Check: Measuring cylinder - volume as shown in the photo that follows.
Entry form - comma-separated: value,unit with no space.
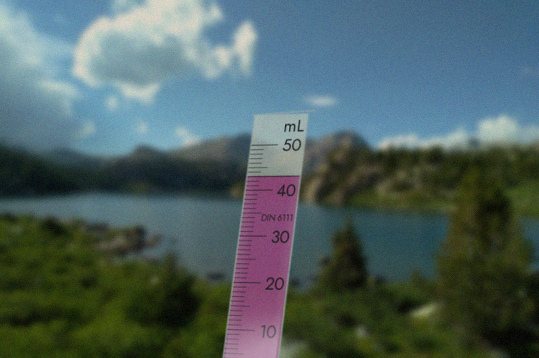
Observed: 43,mL
